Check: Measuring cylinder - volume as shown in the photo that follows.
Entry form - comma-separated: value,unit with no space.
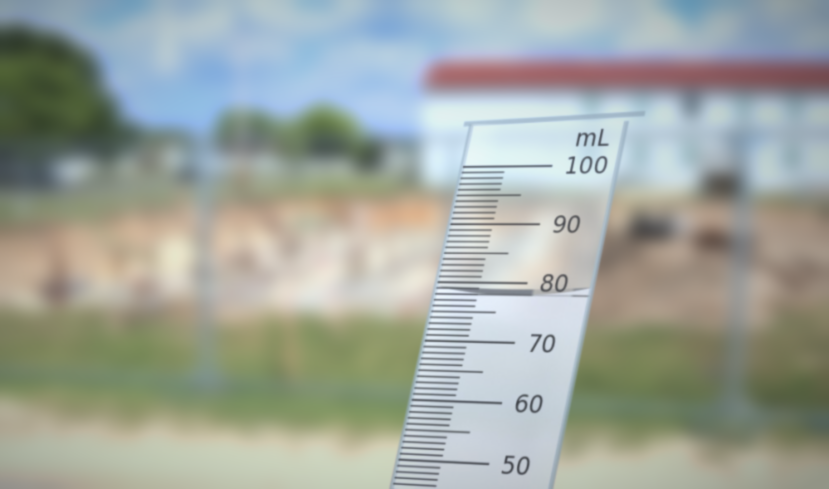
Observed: 78,mL
